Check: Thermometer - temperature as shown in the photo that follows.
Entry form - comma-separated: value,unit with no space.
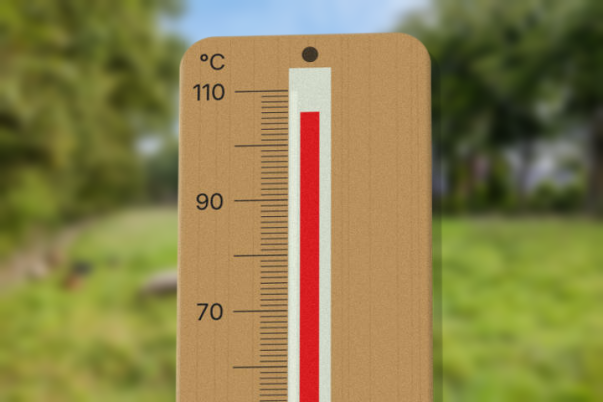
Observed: 106,°C
